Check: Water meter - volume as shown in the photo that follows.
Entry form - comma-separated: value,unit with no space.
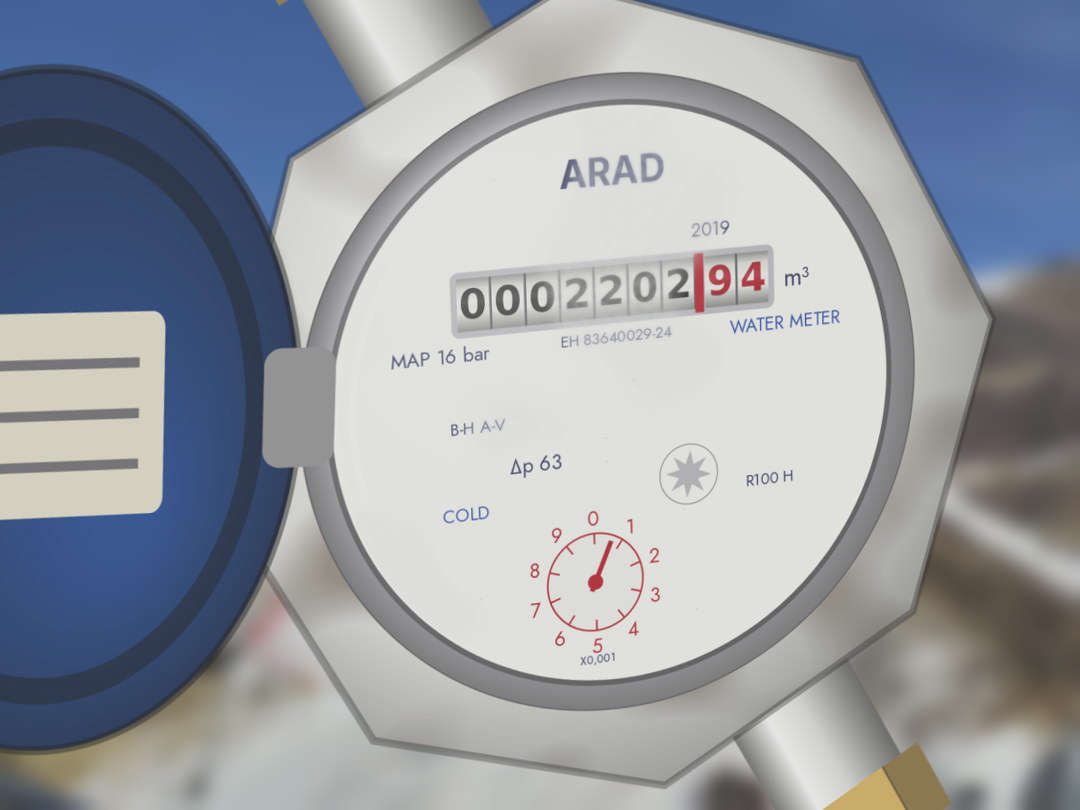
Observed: 2202.940,m³
